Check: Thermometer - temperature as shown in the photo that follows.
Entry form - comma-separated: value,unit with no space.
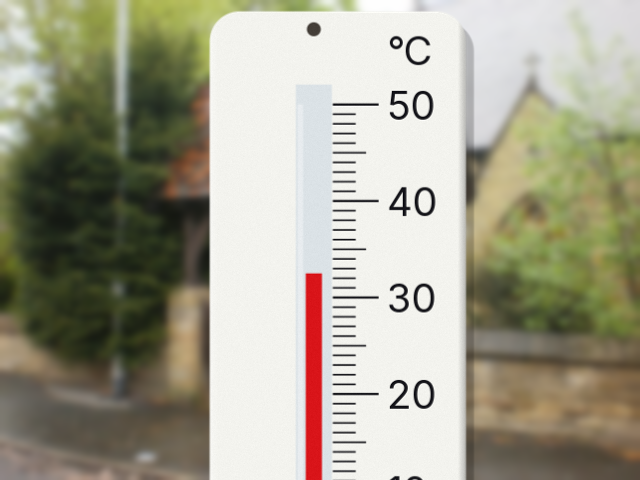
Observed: 32.5,°C
